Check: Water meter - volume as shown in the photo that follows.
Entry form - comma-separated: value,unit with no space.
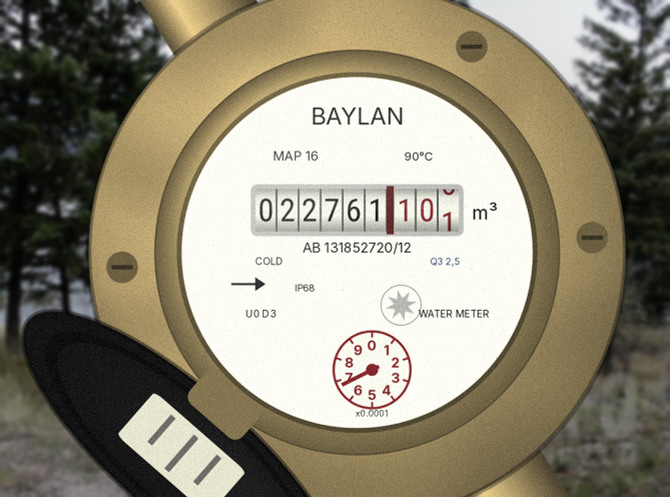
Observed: 22761.1006,m³
